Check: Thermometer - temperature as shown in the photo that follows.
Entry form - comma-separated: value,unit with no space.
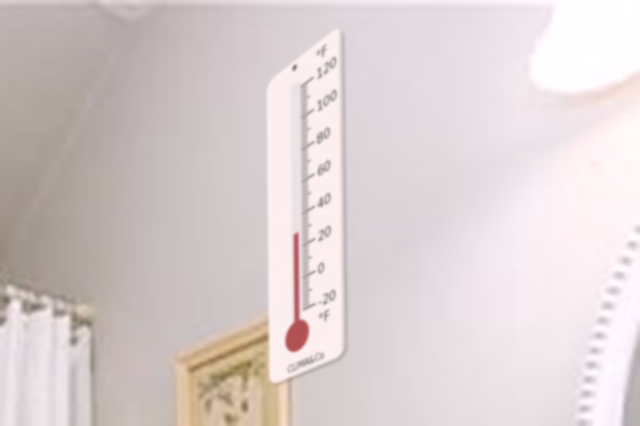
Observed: 30,°F
